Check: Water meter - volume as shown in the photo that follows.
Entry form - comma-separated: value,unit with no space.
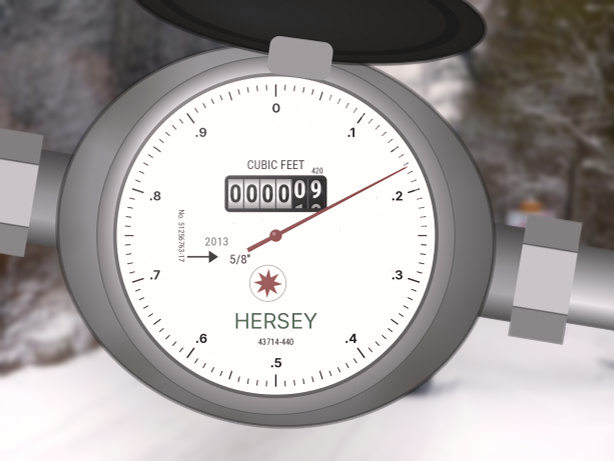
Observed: 9.17,ft³
